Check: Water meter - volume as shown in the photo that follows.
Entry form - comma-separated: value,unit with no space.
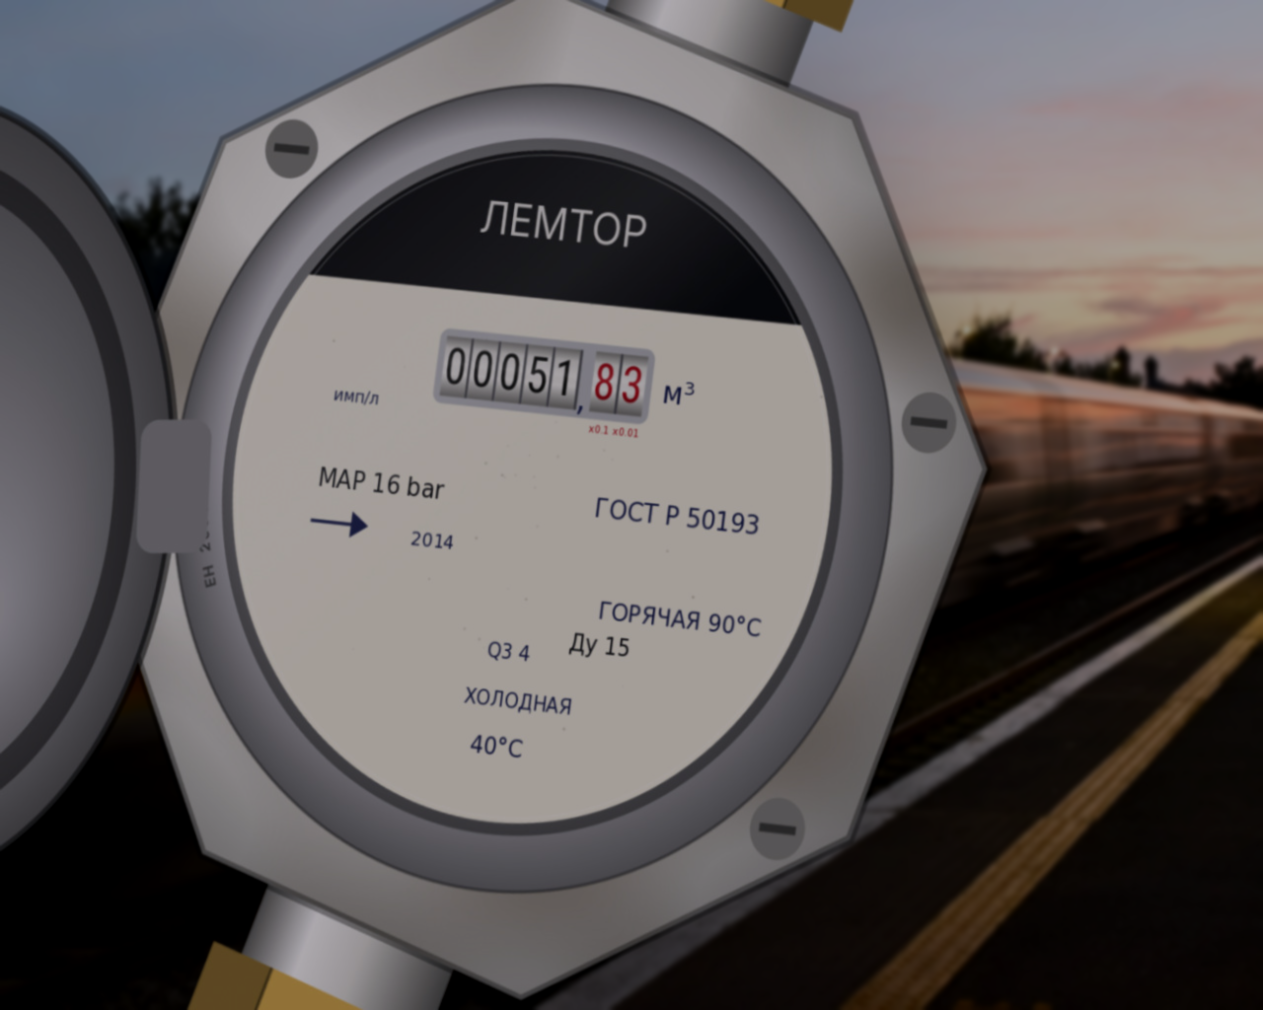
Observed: 51.83,m³
